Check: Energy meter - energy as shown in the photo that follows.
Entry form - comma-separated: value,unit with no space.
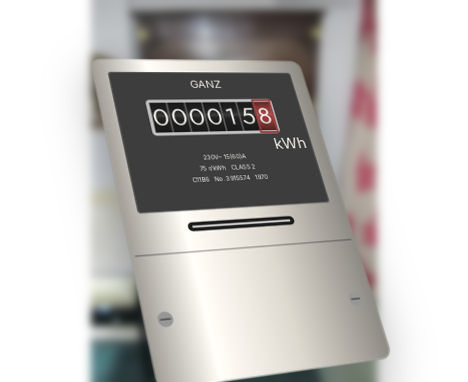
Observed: 15.8,kWh
